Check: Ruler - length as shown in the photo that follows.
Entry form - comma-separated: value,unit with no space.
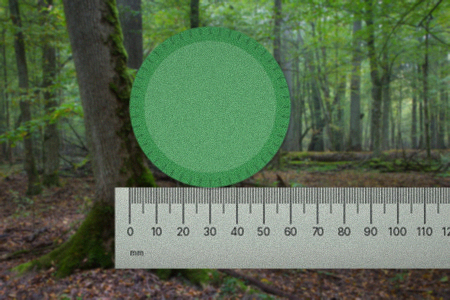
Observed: 60,mm
